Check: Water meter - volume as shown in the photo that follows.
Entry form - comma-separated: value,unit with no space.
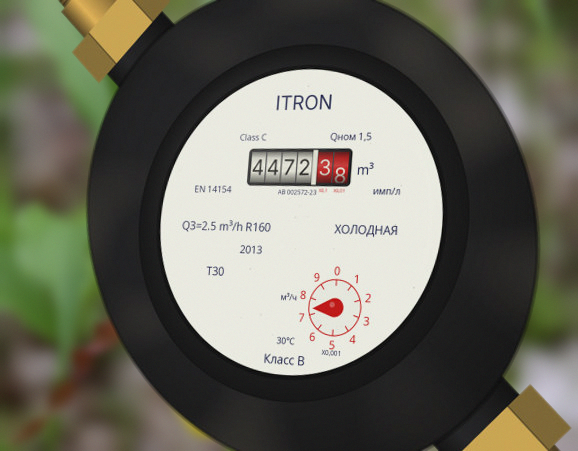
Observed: 4472.377,m³
